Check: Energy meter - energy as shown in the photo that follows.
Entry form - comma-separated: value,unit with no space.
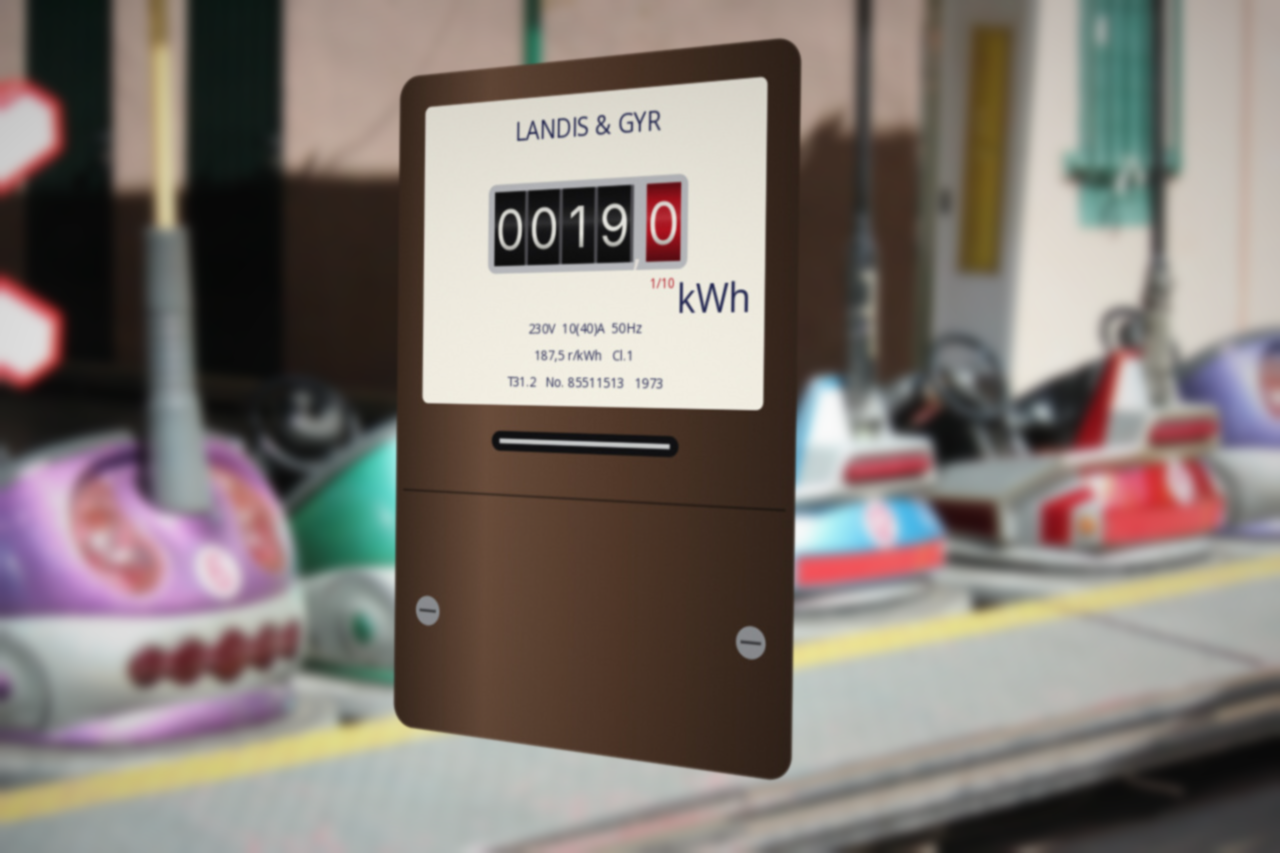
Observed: 19.0,kWh
